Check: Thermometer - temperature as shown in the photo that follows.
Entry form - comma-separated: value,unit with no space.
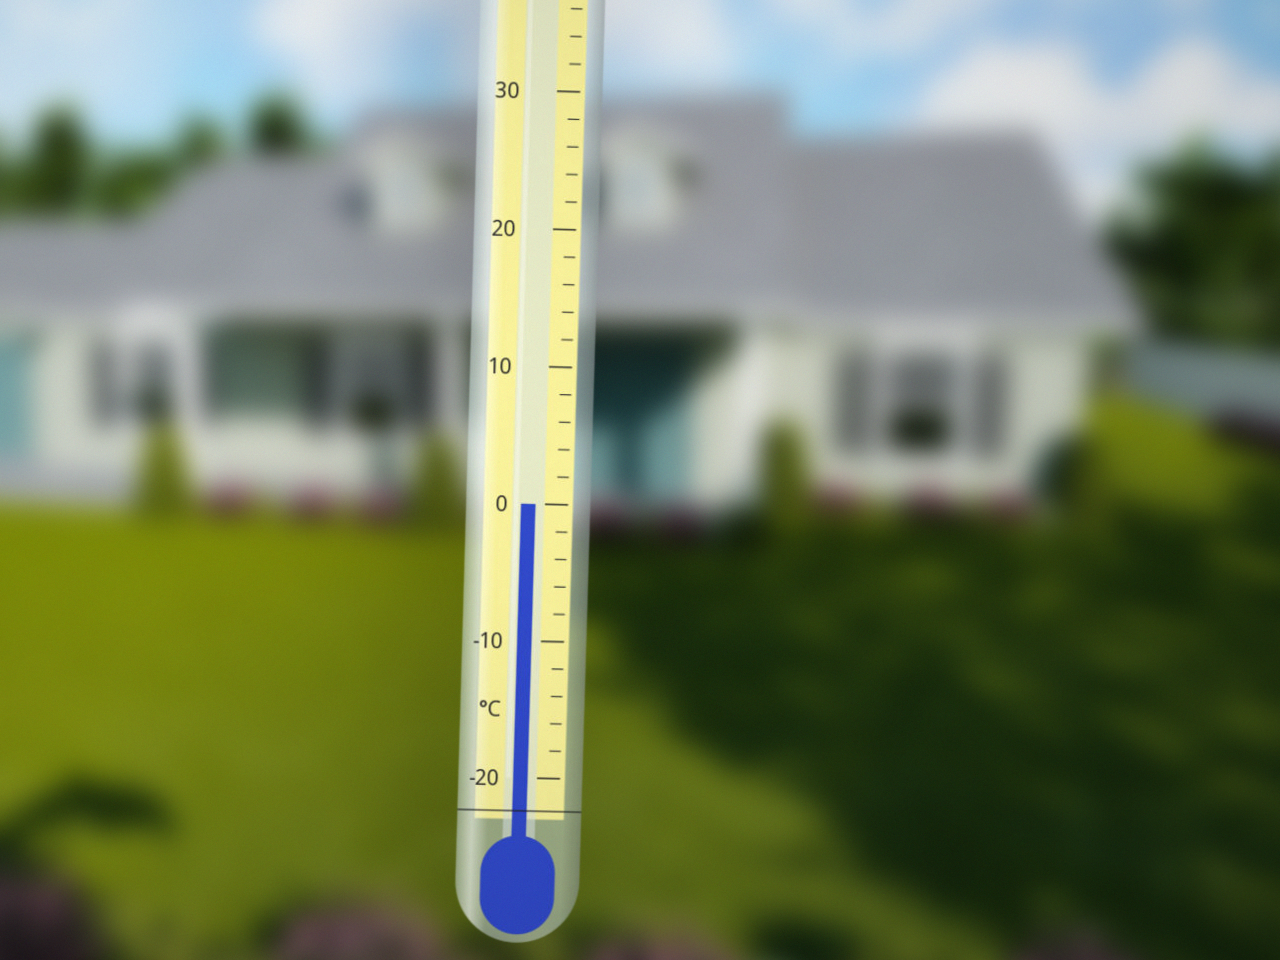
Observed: 0,°C
